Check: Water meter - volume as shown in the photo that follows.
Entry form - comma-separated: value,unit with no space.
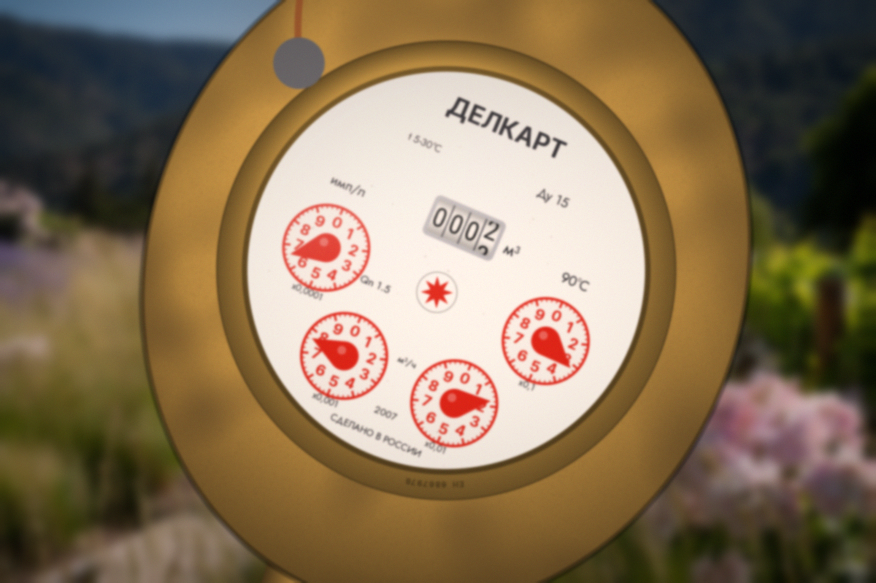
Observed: 2.3176,m³
